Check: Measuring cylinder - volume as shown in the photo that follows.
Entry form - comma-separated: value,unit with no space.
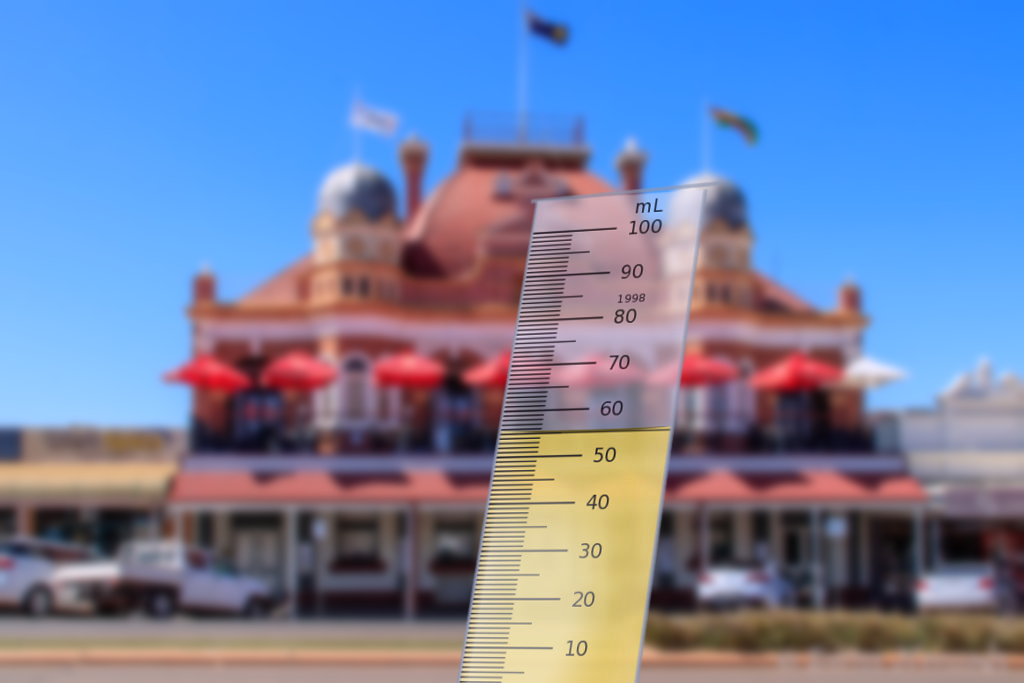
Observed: 55,mL
